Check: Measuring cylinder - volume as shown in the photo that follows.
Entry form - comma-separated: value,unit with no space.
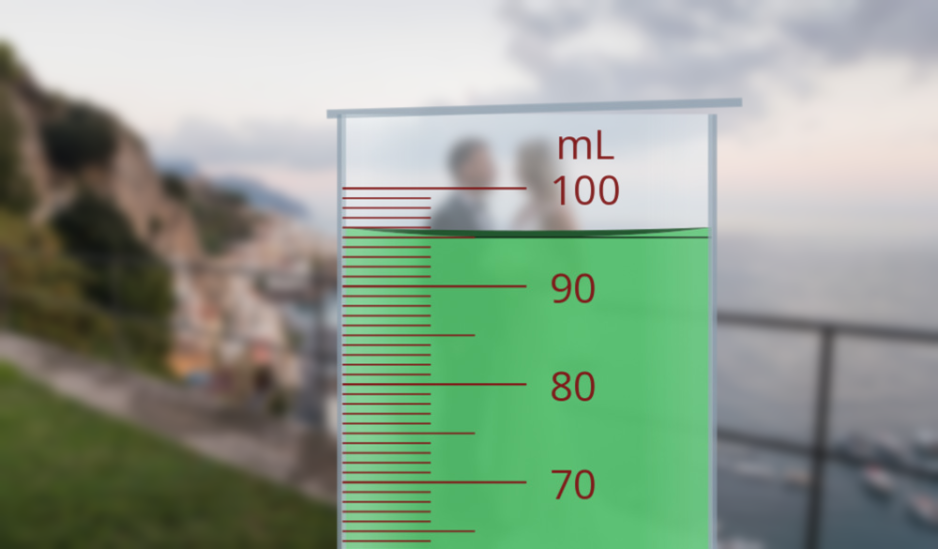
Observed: 95,mL
